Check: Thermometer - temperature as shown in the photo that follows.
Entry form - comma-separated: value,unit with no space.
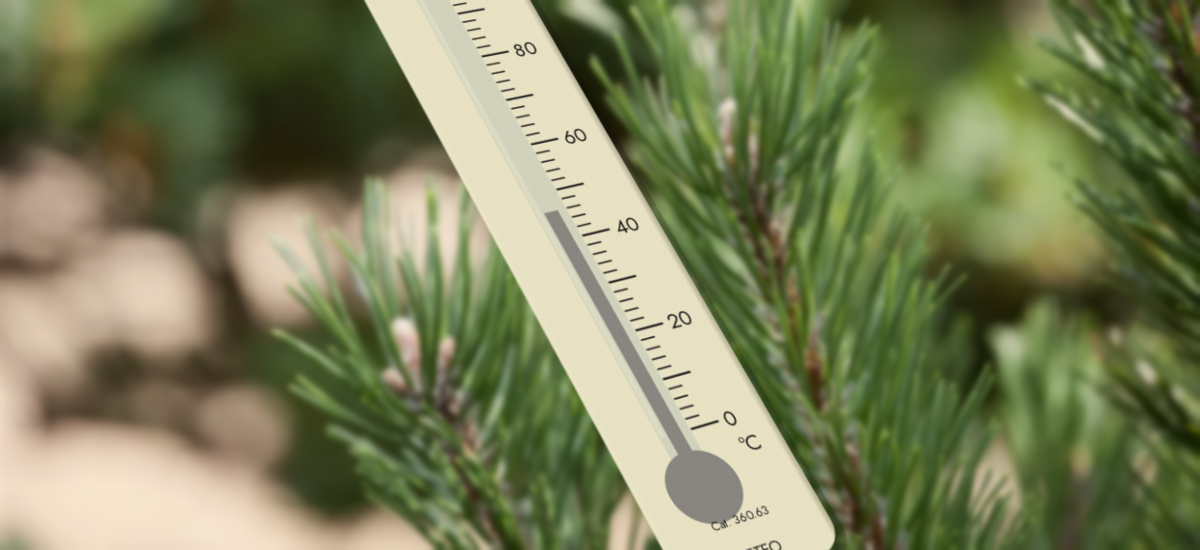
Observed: 46,°C
